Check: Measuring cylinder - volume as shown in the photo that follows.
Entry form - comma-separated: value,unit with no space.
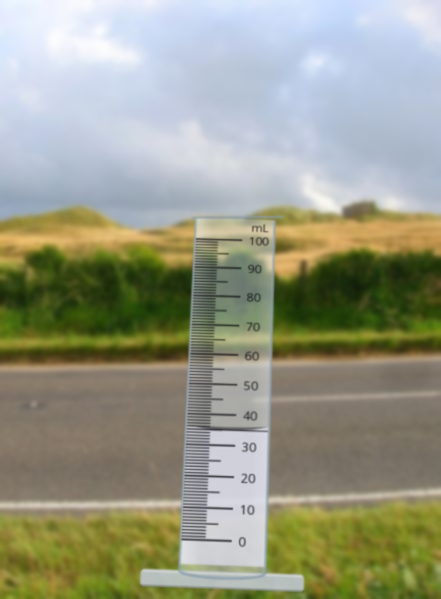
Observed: 35,mL
